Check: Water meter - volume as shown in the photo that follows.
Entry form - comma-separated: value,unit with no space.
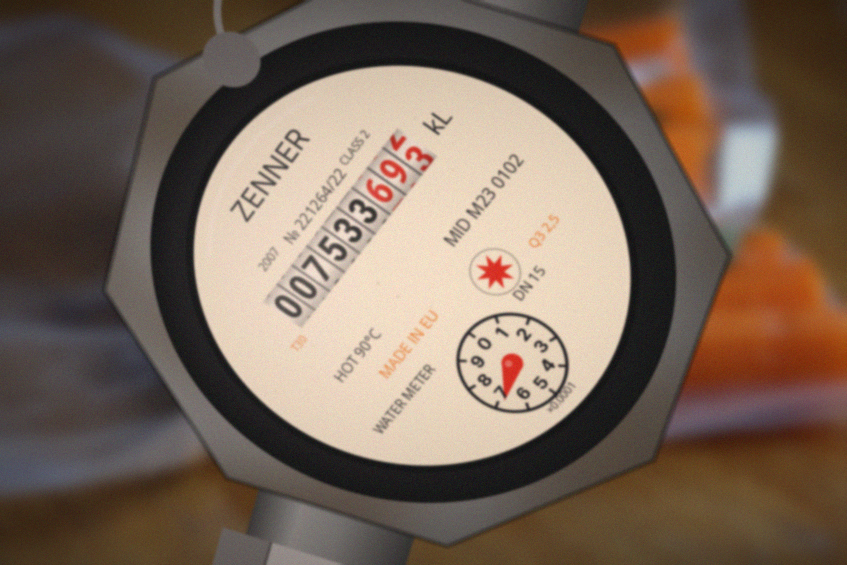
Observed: 7533.6926,kL
